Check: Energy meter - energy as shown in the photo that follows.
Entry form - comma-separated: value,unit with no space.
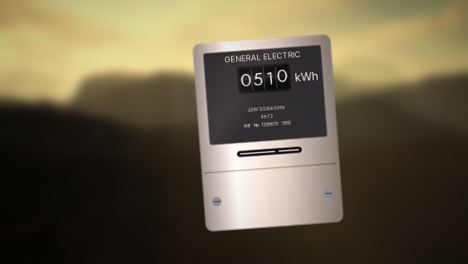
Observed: 510,kWh
